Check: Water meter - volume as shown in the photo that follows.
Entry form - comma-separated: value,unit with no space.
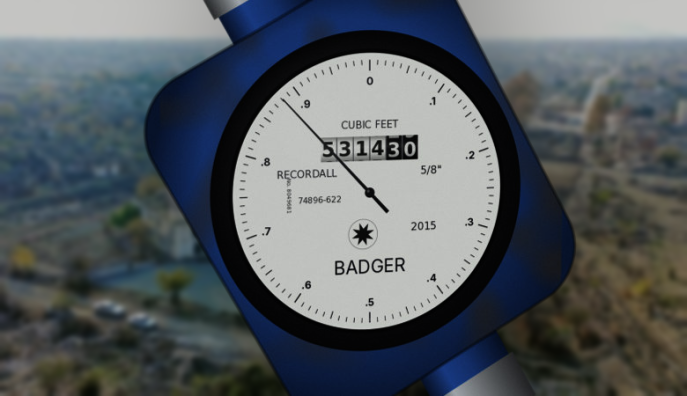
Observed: 531429.88,ft³
